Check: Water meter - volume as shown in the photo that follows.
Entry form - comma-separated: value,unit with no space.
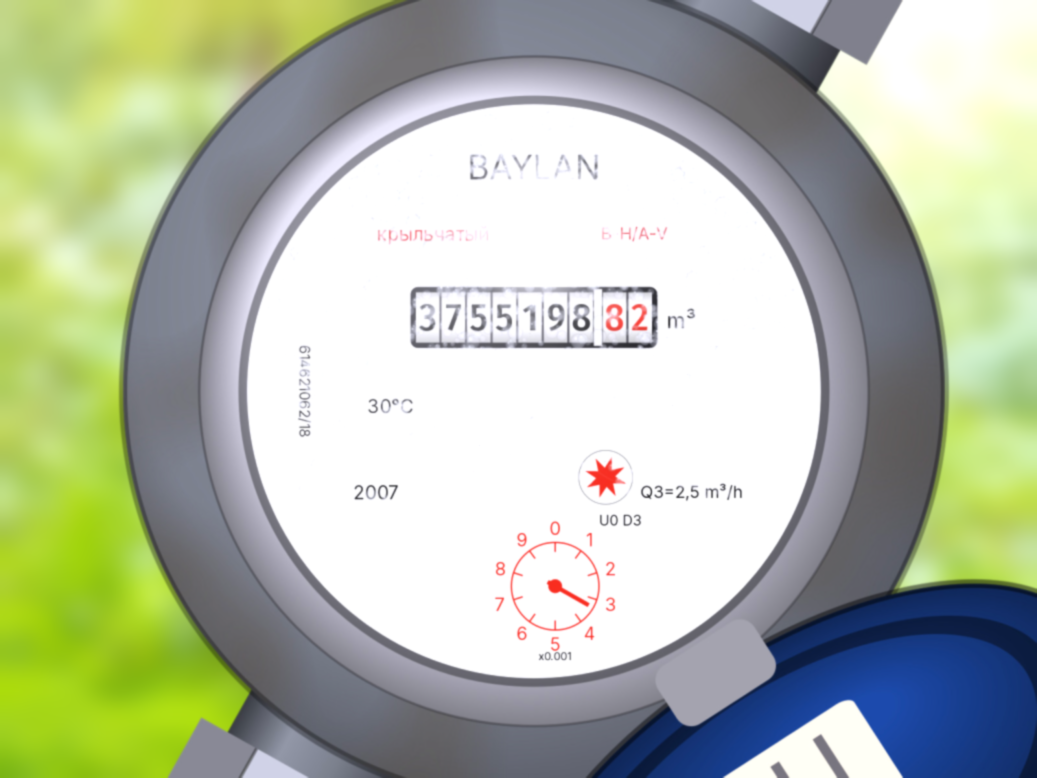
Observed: 3755198.823,m³
